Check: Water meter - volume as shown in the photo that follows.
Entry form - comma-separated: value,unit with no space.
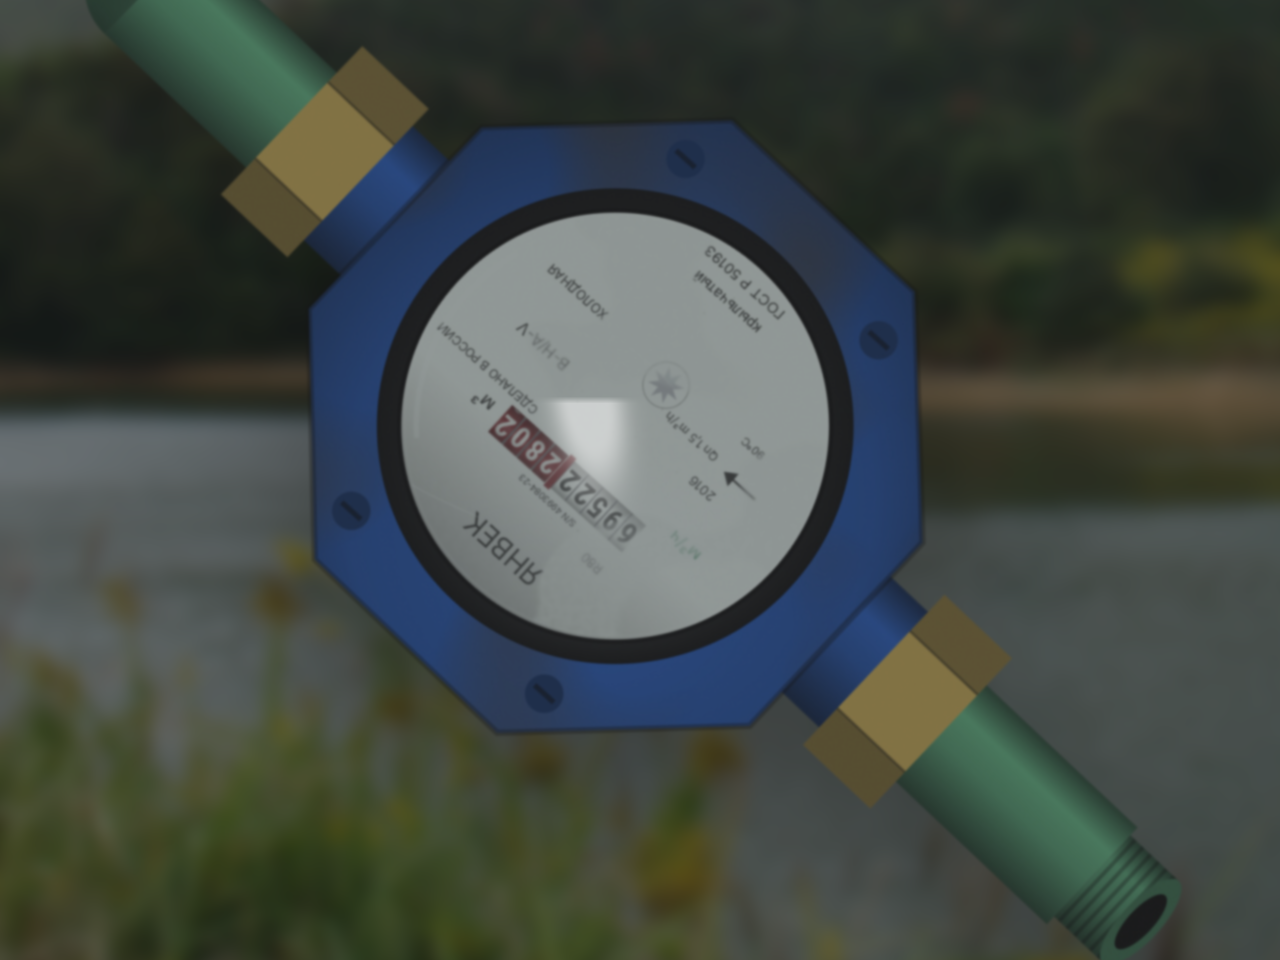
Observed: 69522.2802,m³
